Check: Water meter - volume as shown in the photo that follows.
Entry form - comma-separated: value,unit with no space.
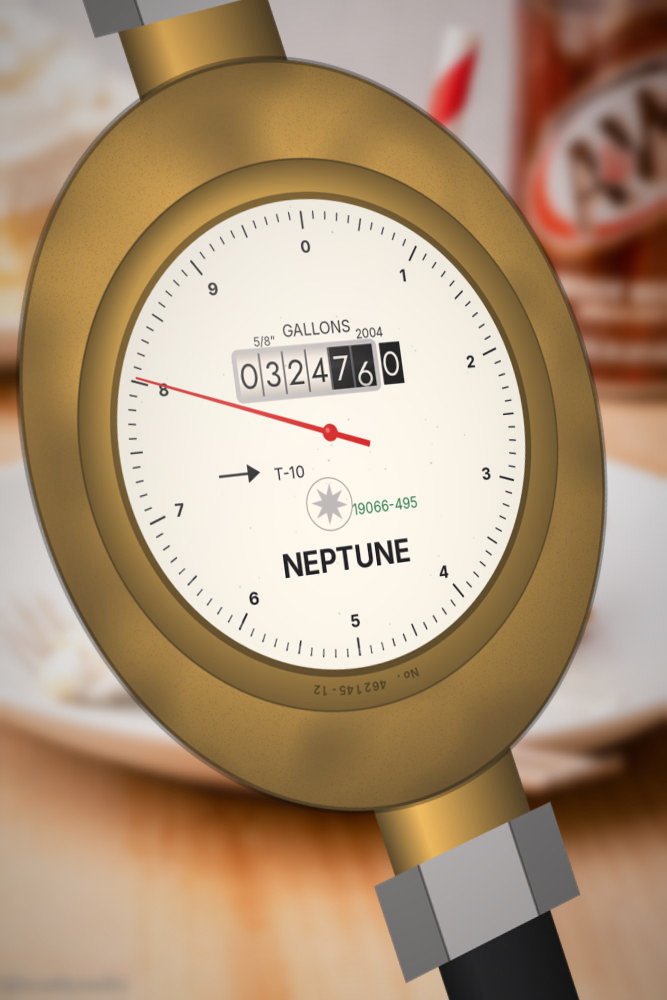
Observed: 324758.0,gal
